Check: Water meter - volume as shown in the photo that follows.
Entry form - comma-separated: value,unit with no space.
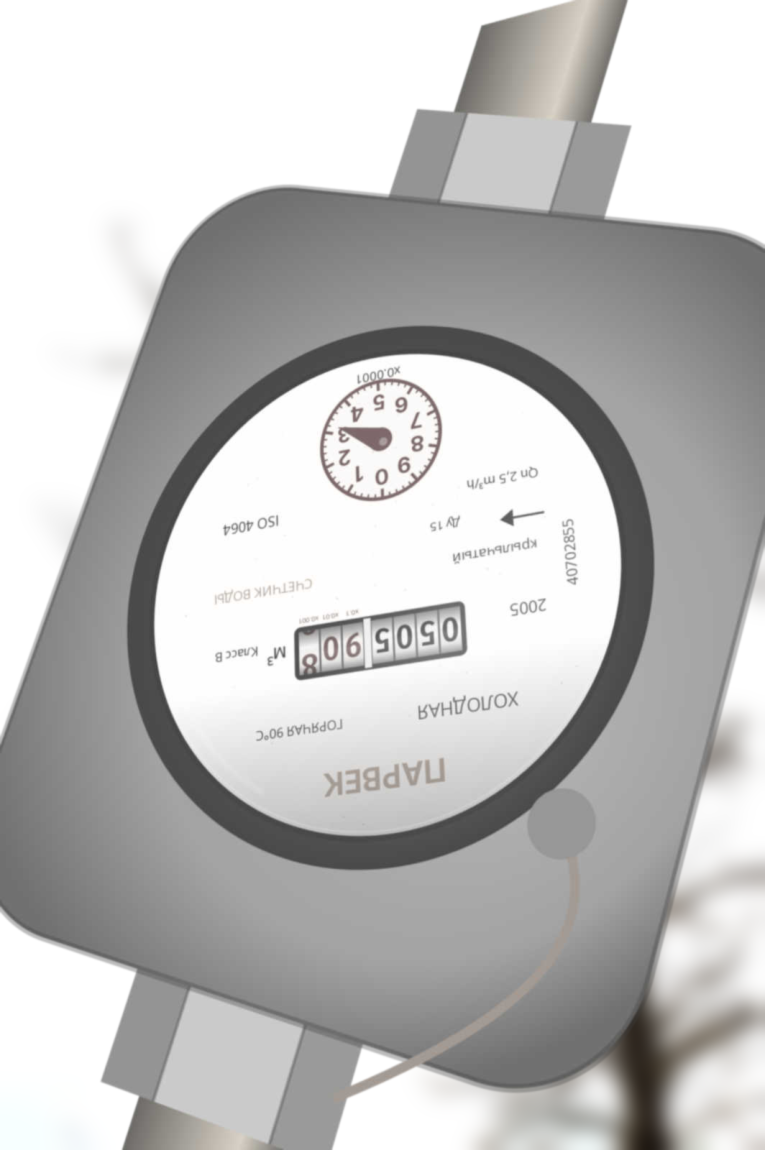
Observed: 505.9083,m³
